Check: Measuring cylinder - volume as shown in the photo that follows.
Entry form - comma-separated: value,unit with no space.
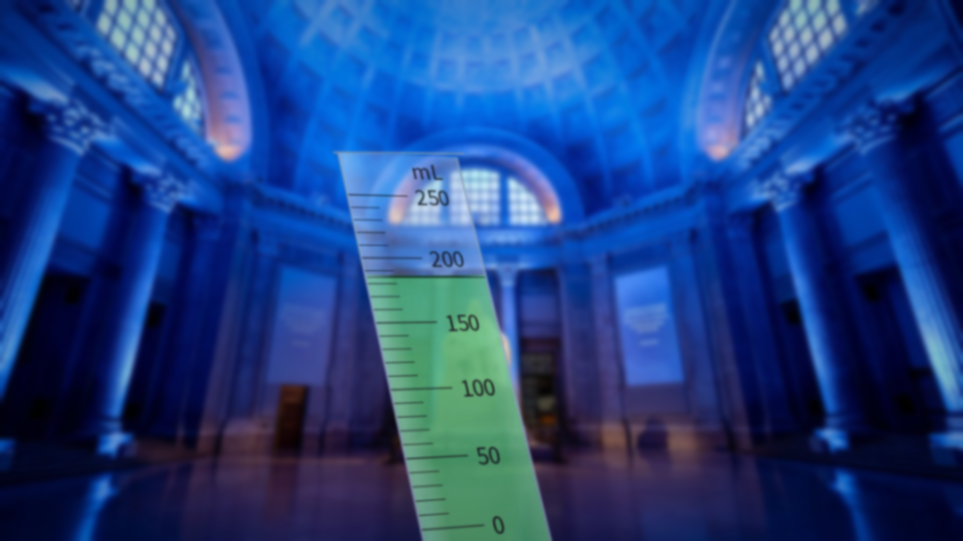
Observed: 185,mL
